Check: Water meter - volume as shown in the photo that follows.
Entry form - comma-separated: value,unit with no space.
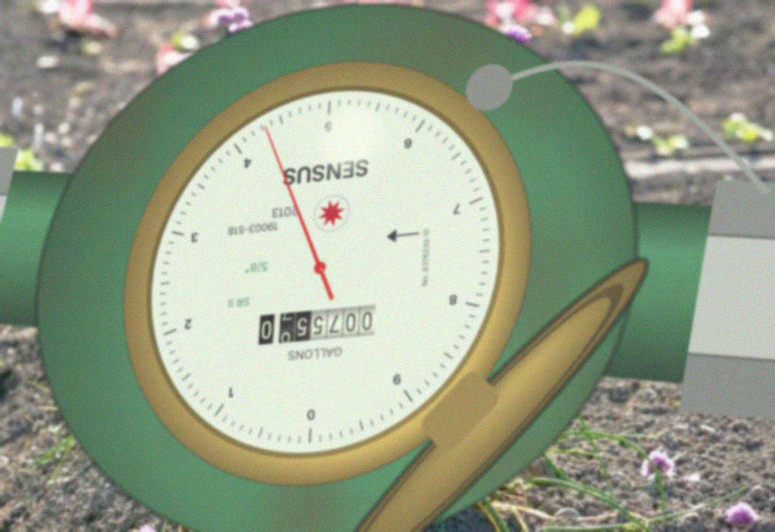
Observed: 75564.3,gal
